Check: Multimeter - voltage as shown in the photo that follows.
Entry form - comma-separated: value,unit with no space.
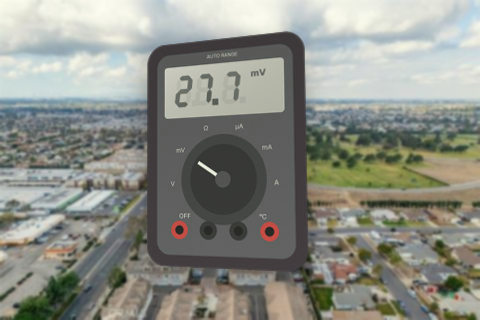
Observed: 27.7,mV
